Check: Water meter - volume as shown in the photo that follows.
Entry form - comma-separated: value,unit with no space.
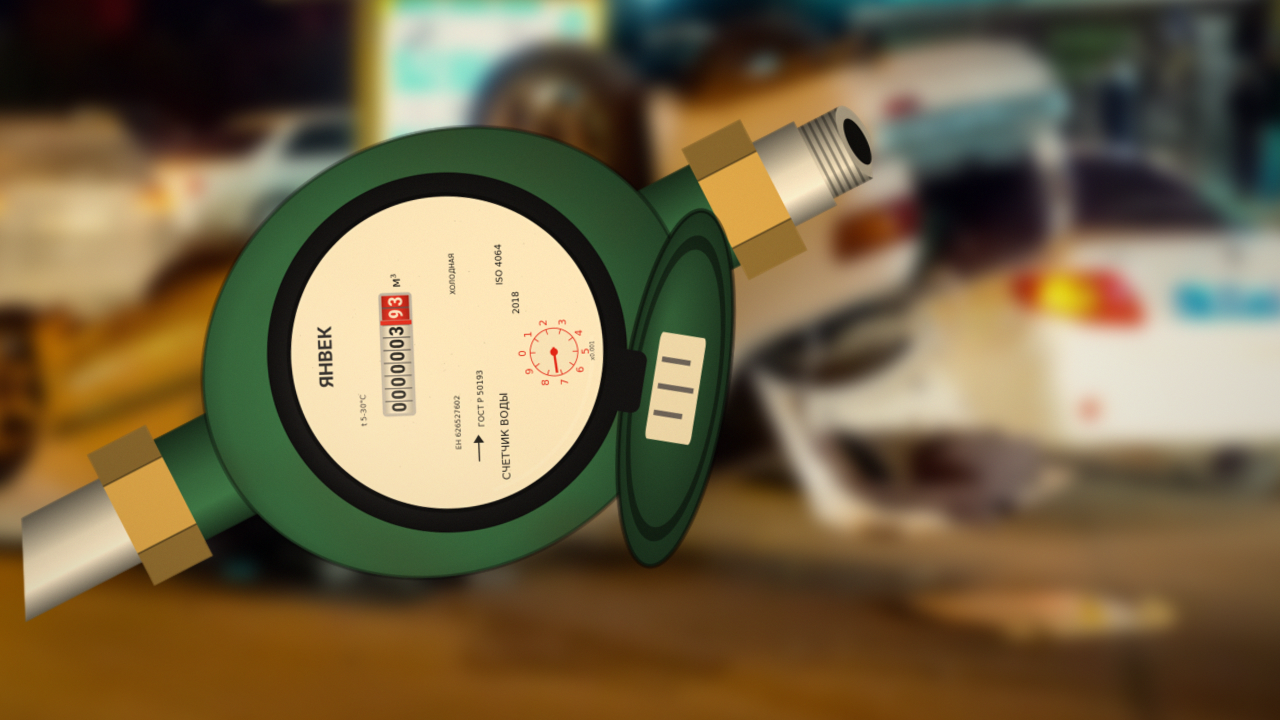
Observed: 3.937,m³
